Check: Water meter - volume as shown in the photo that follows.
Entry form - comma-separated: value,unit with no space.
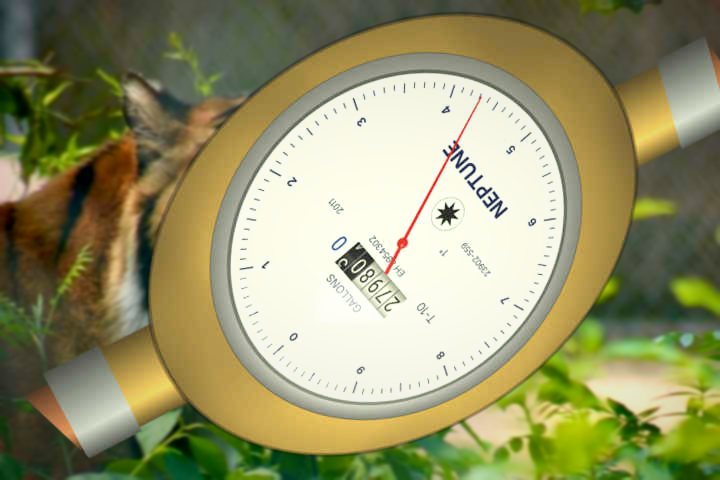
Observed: 2798034.3,gal
